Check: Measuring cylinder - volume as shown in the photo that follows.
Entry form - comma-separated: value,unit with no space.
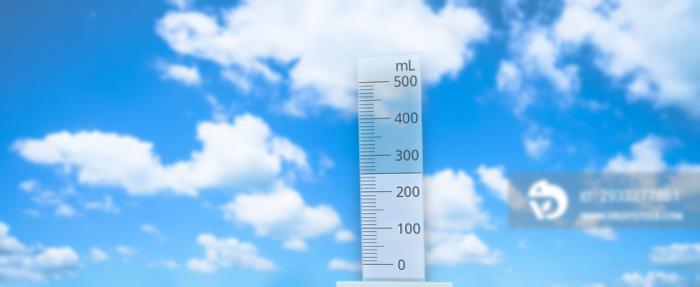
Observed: 250,mL
